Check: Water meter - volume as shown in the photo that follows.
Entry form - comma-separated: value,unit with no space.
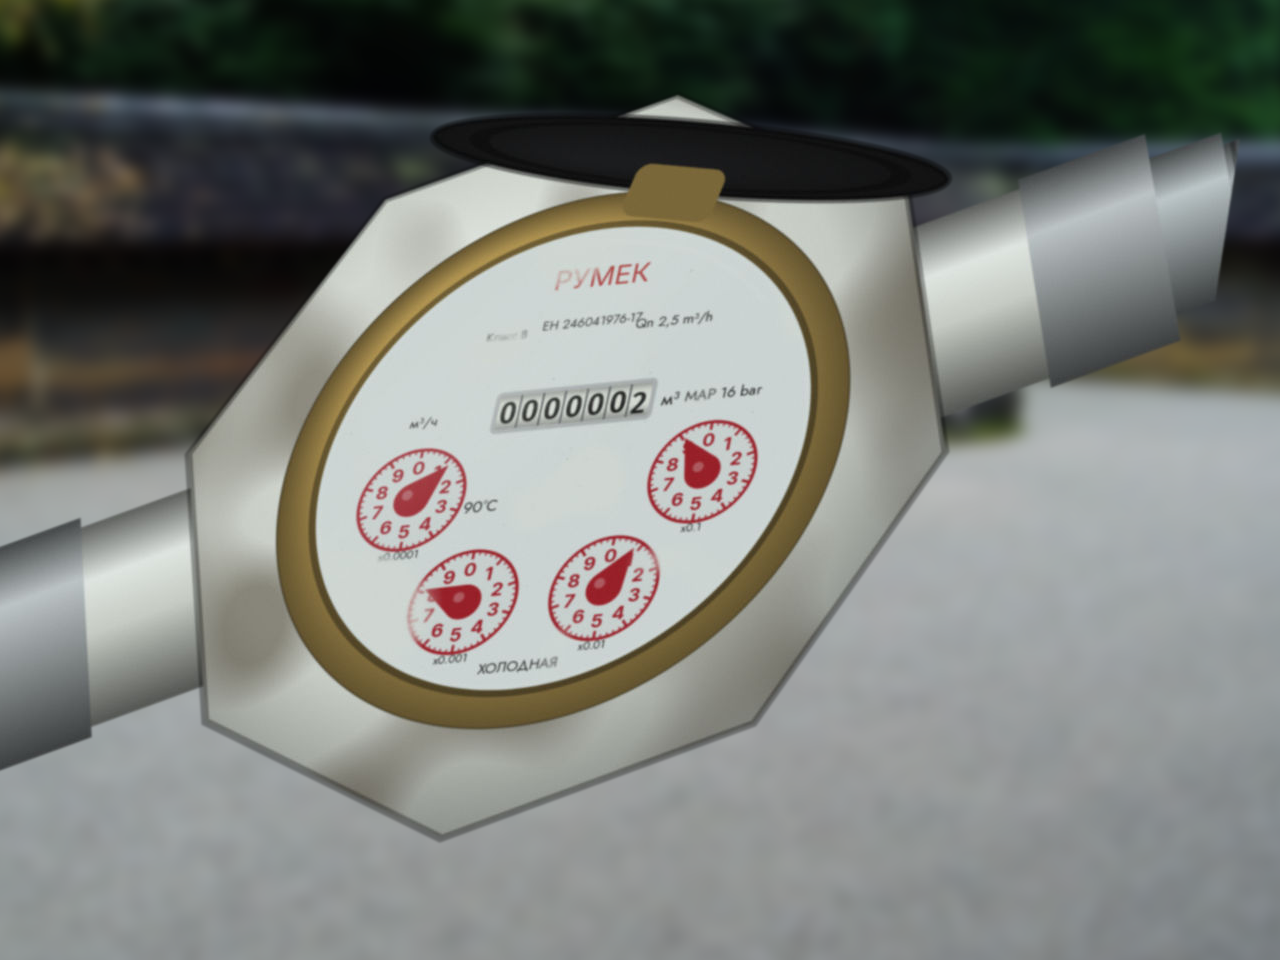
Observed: 1.9081,m³
